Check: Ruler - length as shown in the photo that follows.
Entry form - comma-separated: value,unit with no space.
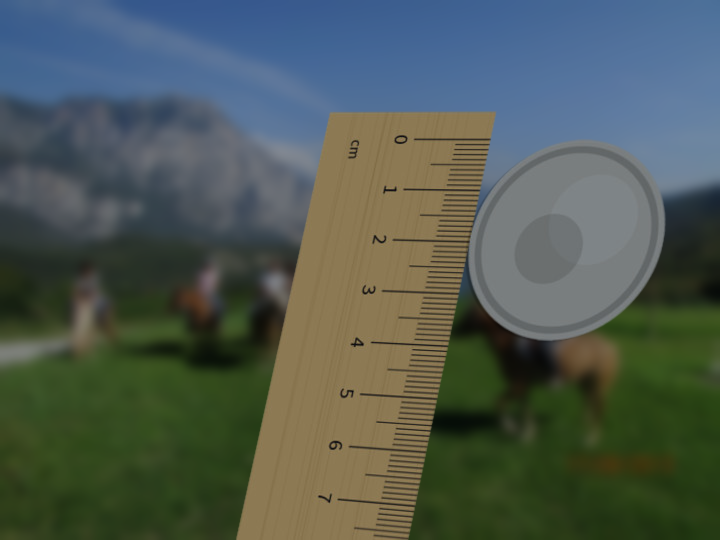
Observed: 3.8,cm
